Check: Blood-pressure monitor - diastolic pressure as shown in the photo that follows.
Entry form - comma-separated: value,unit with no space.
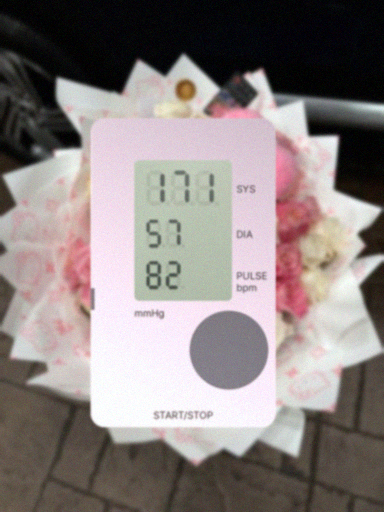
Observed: 57,mmHg
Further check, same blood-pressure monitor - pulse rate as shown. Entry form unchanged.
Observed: 82,bpm
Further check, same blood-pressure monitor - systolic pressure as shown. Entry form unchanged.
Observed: 171,mmHg
